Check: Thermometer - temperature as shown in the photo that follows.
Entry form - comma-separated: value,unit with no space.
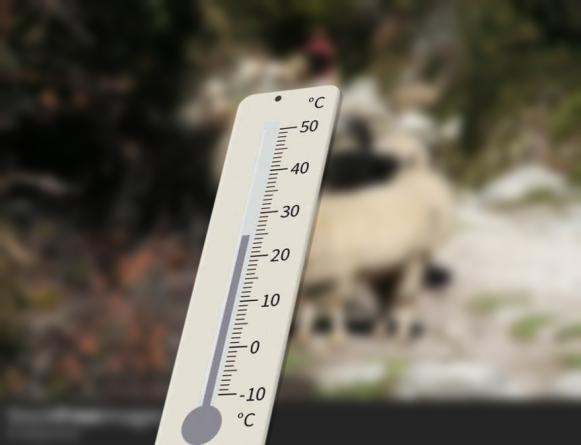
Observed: 25,°C
